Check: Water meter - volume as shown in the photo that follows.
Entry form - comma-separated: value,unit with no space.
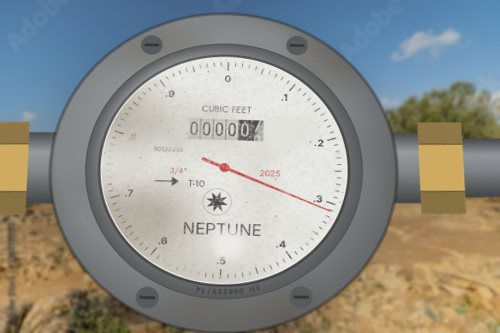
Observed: 7.31,ft³
